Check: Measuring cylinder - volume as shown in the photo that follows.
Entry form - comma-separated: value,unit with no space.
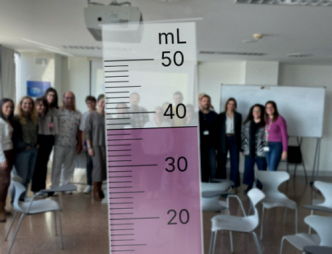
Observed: 37,mL
